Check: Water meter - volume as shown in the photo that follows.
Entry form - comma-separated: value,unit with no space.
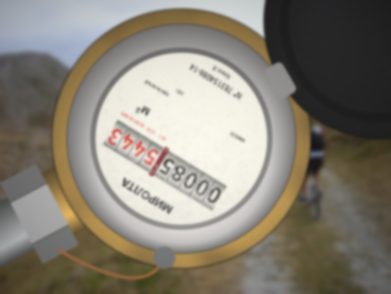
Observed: 85.5443,m³
